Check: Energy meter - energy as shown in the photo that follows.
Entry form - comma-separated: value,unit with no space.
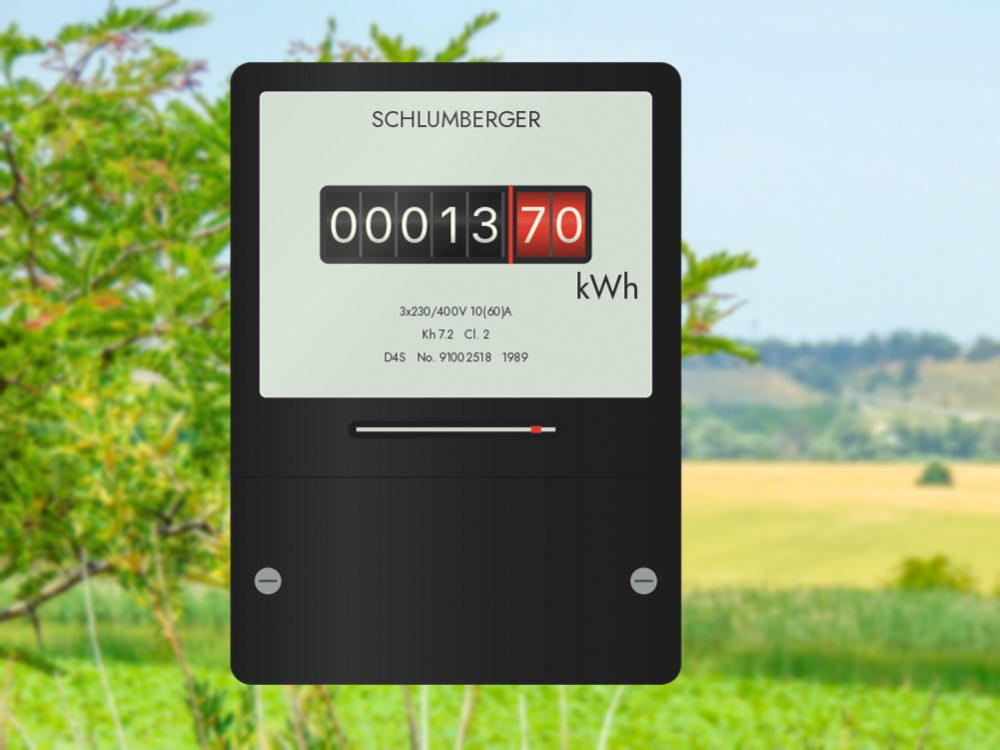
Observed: 13.70,kWh
